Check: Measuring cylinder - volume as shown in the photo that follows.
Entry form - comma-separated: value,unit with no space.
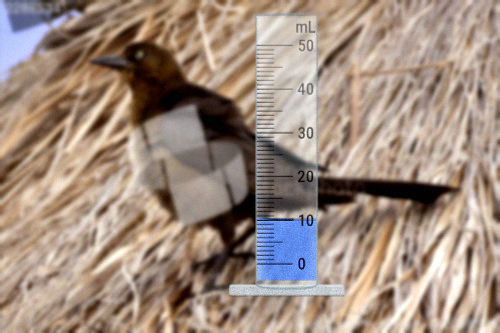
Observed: 10,mL
